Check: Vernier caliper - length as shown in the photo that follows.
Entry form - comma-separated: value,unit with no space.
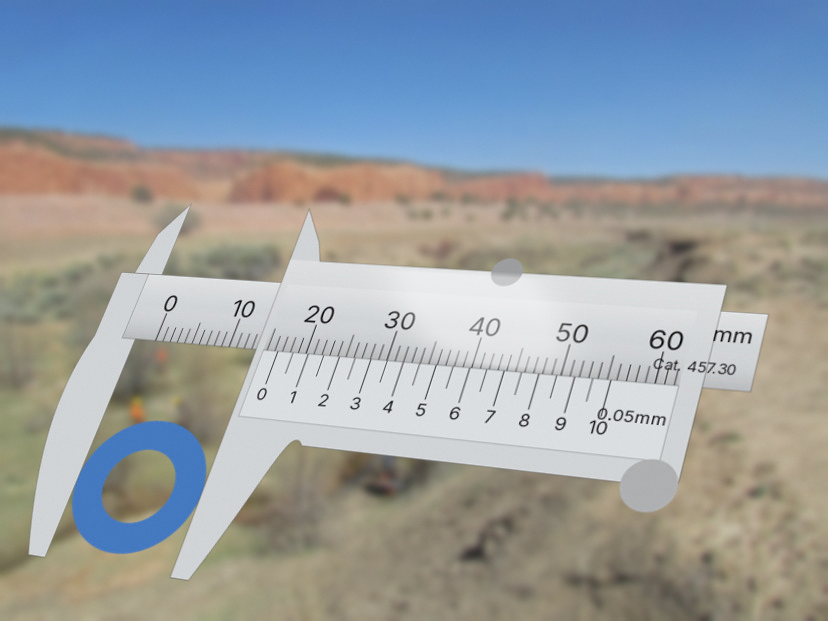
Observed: 16.4,mm
